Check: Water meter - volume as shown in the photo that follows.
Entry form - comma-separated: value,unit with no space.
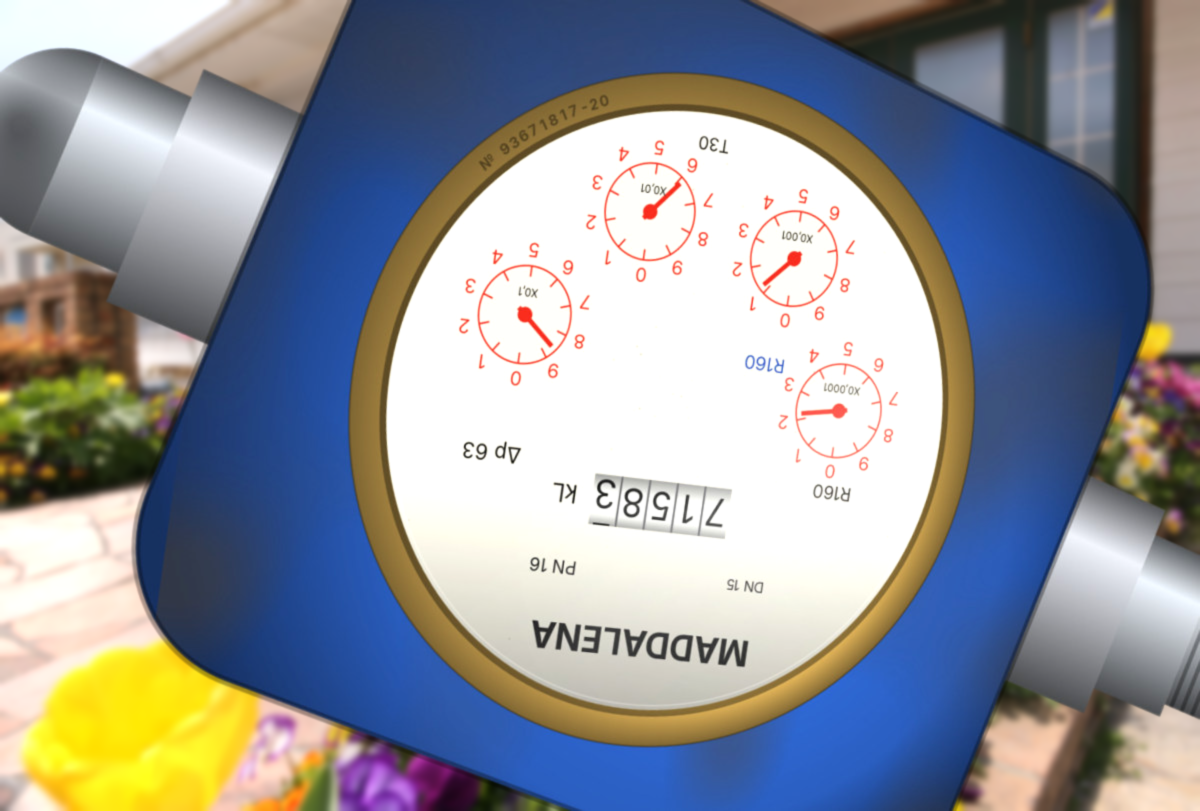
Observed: 71582.8612,kL
